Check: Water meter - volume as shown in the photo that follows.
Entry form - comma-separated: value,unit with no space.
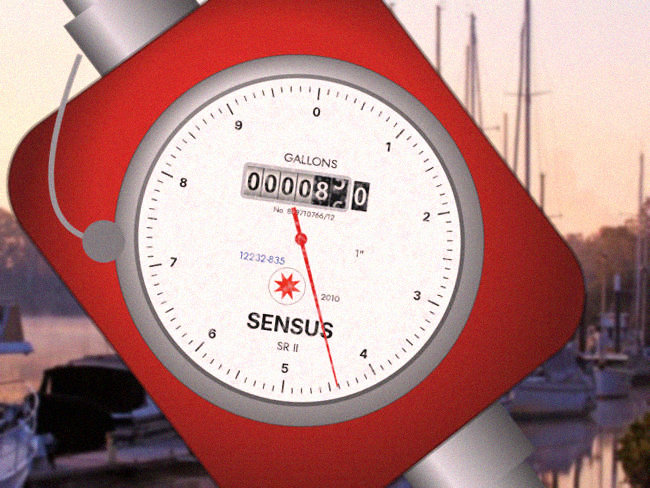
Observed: 854.4,gal
